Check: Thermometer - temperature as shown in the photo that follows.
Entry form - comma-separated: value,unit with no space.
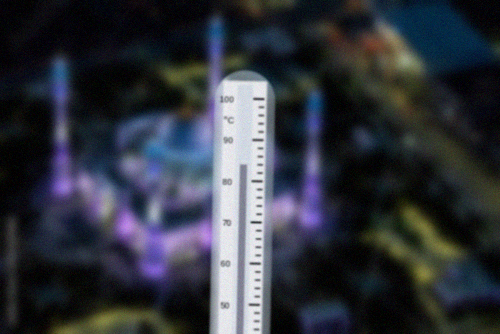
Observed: 84,°C
